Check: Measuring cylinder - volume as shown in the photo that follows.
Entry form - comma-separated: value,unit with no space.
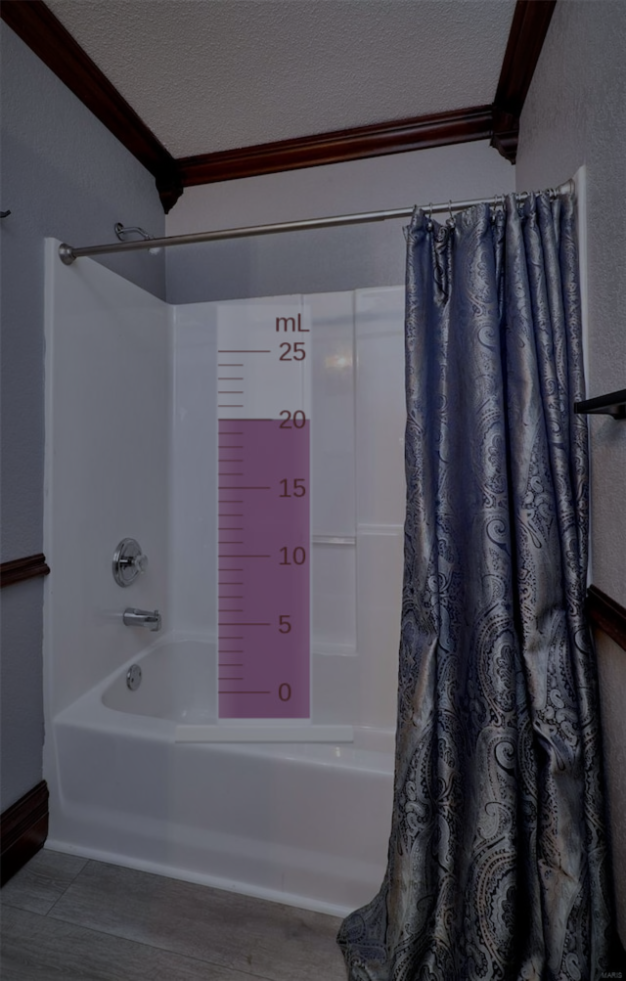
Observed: 20,mL
